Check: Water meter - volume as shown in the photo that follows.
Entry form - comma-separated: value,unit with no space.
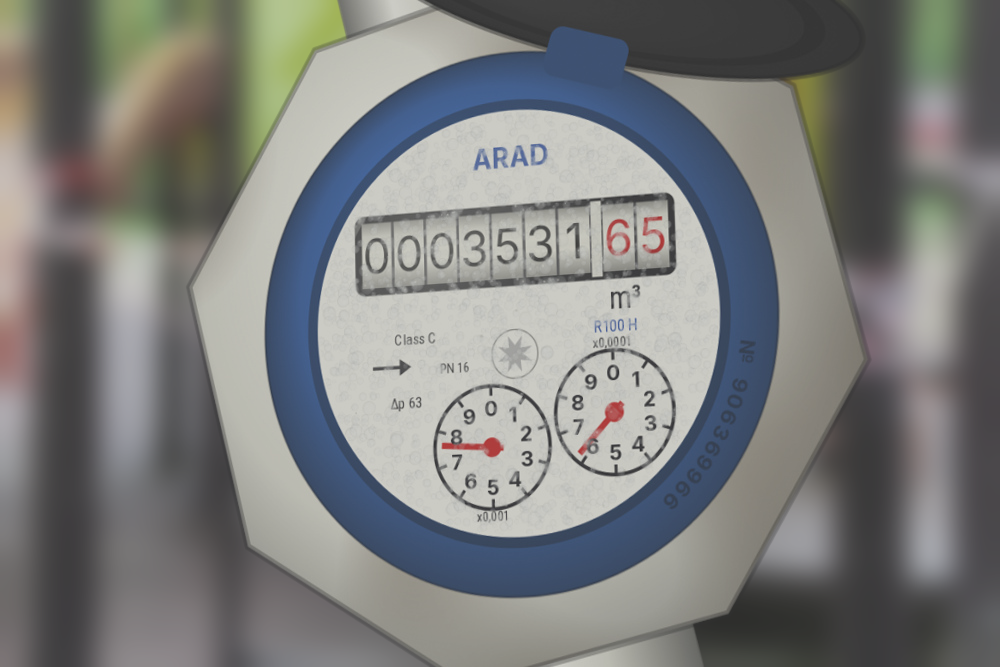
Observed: 3531.6576,m³
